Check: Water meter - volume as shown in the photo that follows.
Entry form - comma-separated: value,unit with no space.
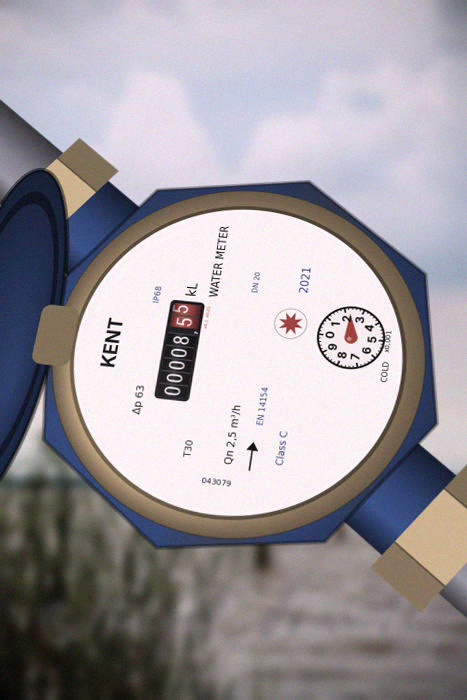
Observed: 8.552,kL
